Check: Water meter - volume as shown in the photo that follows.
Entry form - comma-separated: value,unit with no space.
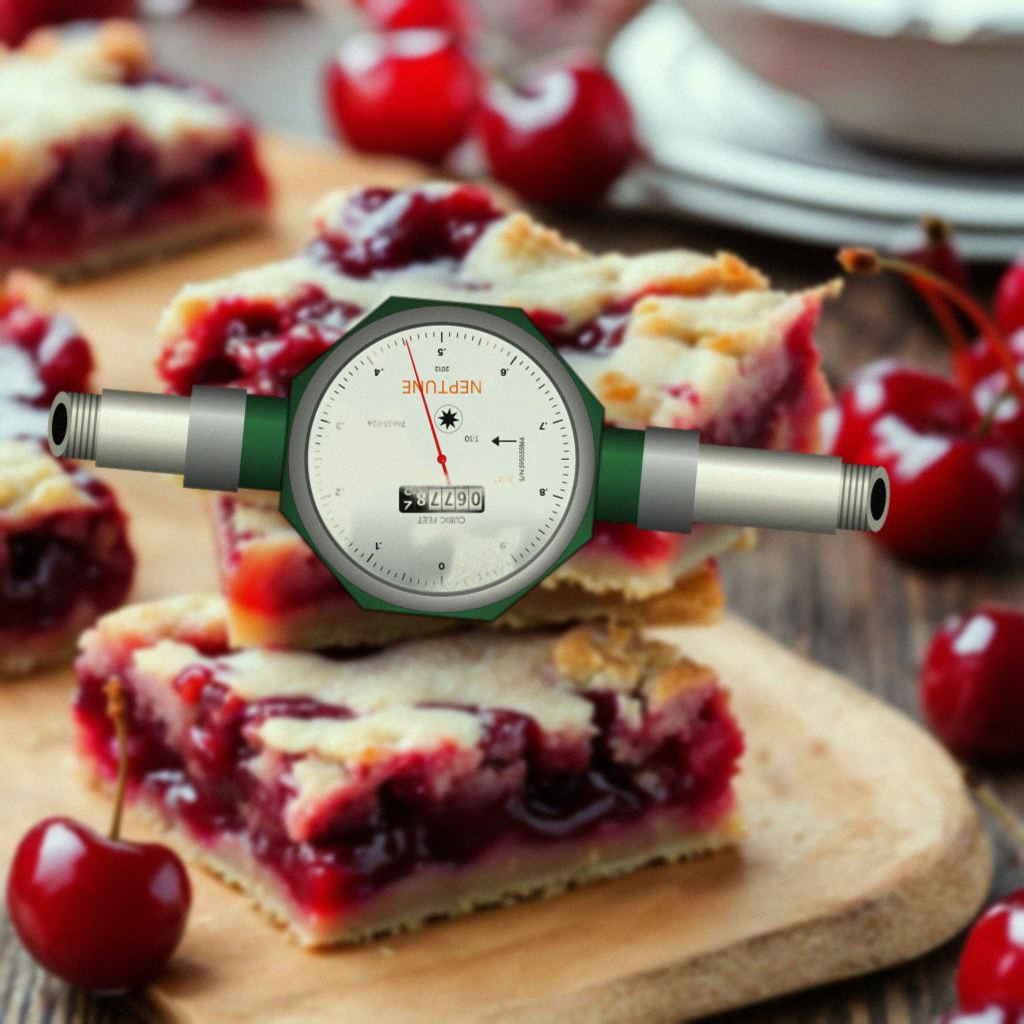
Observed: 67782.45,ft³
